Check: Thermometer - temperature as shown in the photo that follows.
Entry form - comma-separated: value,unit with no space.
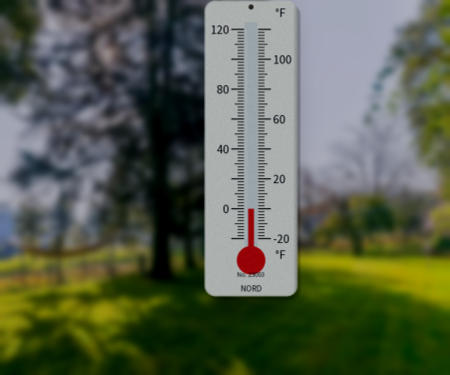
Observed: 0,°F
